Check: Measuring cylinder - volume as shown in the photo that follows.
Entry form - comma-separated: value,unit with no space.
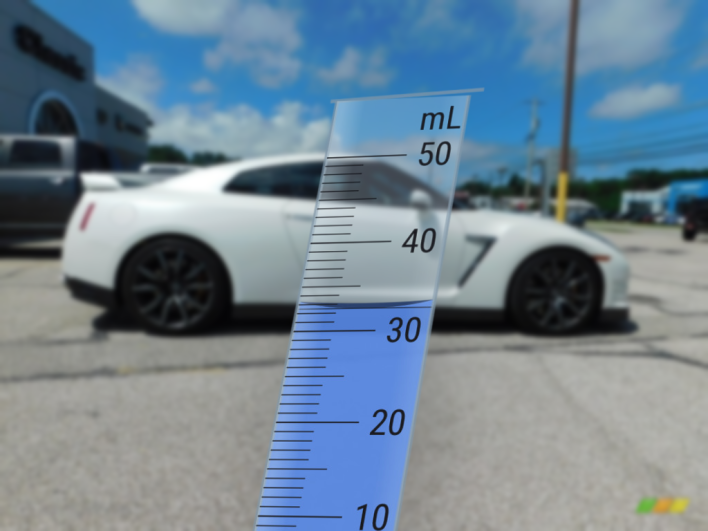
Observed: 32.5,mL
